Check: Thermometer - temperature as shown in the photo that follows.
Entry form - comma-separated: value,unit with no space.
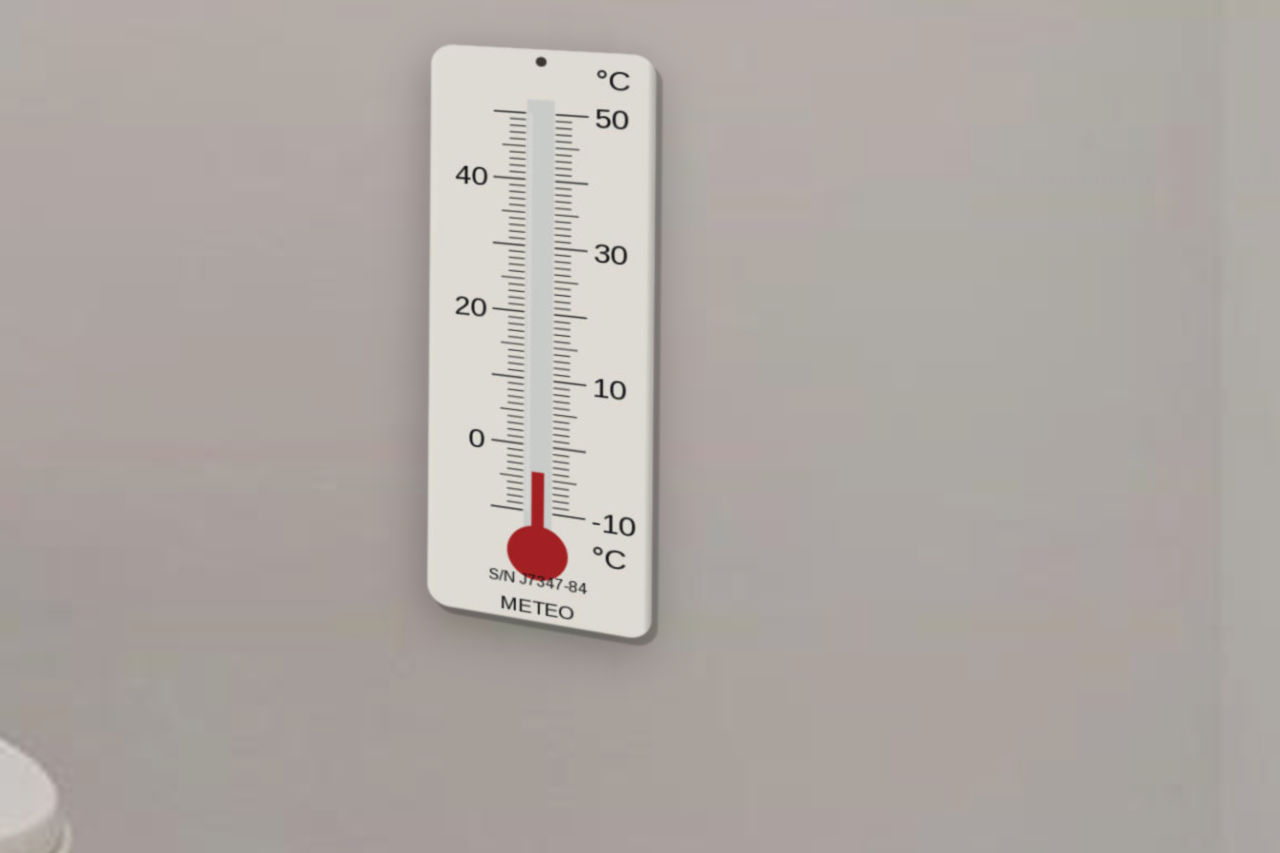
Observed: -4,°C
